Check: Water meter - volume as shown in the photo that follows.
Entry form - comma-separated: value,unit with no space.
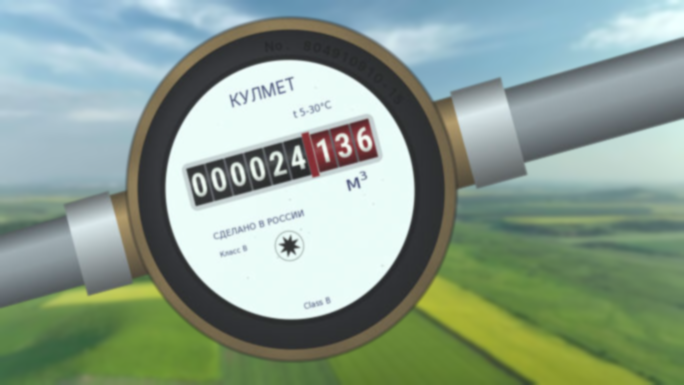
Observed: 24.136,m³
